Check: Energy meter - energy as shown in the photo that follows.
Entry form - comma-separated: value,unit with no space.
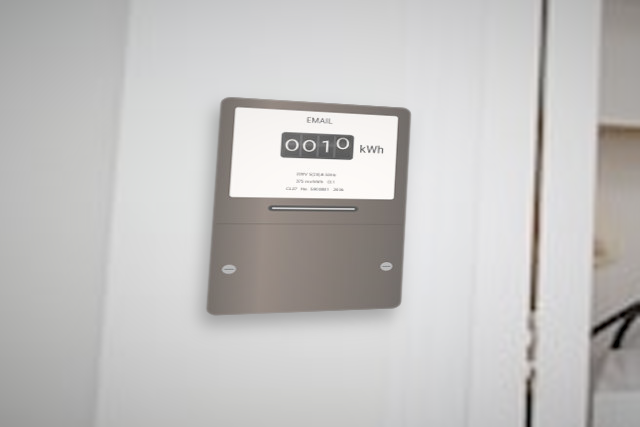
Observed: 10,kWh
